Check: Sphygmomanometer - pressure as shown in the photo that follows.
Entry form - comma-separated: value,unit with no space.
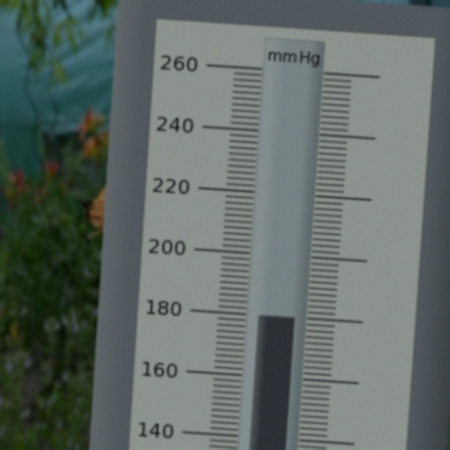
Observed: 180,mmHg
